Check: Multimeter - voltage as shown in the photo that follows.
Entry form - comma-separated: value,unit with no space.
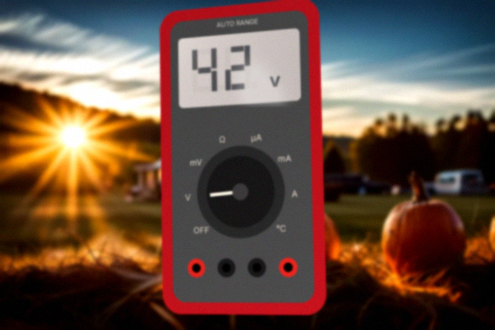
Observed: 42,V
